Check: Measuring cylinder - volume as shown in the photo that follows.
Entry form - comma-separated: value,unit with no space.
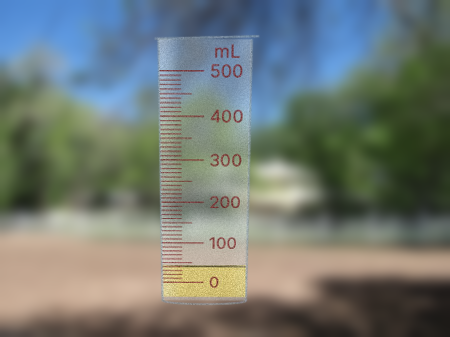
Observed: 40,mL
